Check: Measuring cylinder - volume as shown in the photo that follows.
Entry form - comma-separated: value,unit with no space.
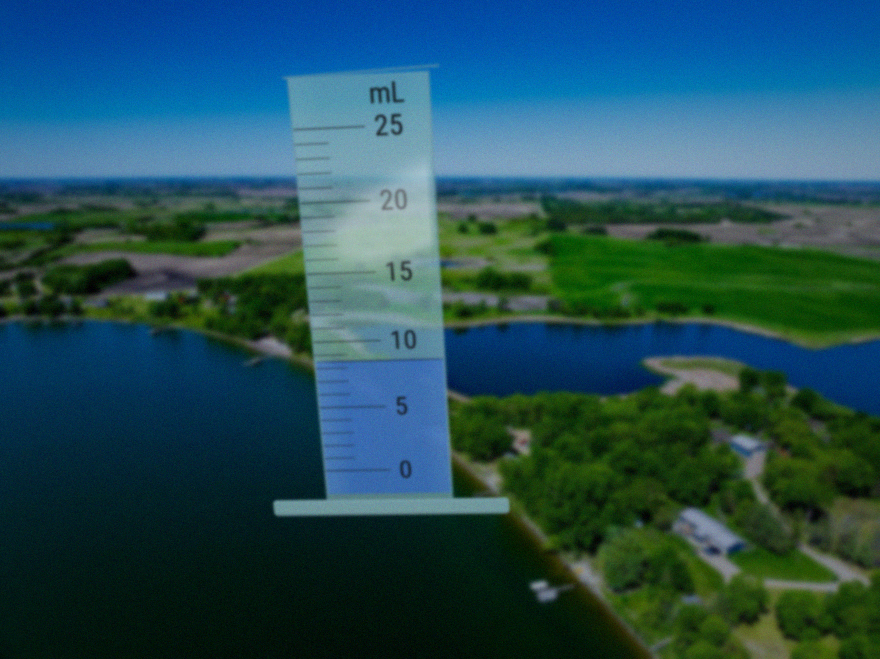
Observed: 8.5,mL
